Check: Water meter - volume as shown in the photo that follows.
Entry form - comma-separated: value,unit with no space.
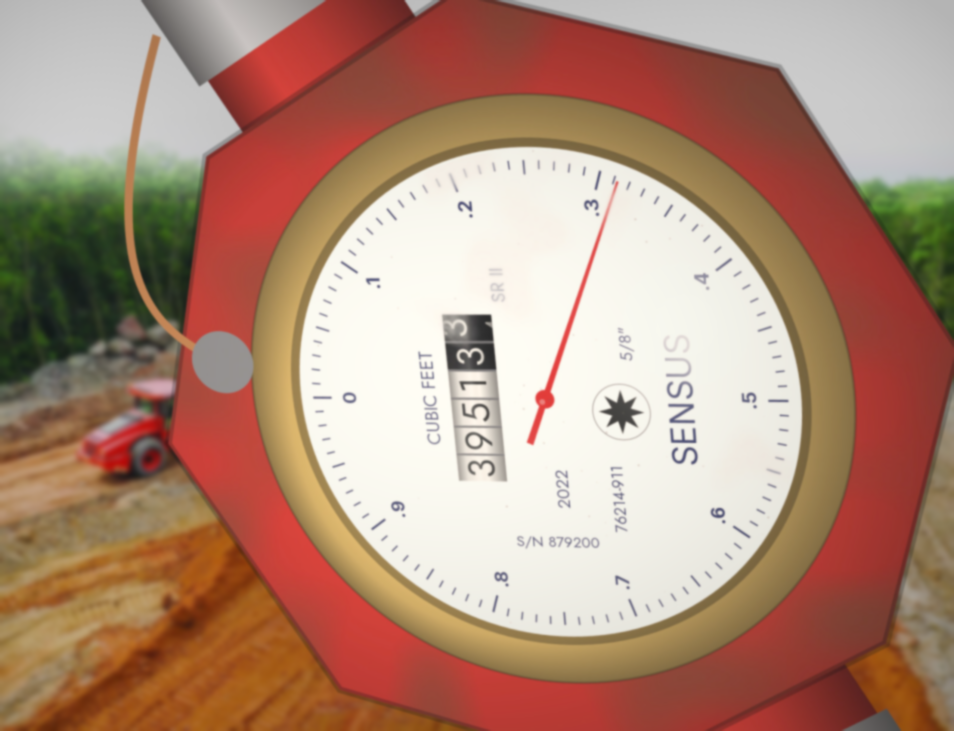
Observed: 395133.31,ft³
